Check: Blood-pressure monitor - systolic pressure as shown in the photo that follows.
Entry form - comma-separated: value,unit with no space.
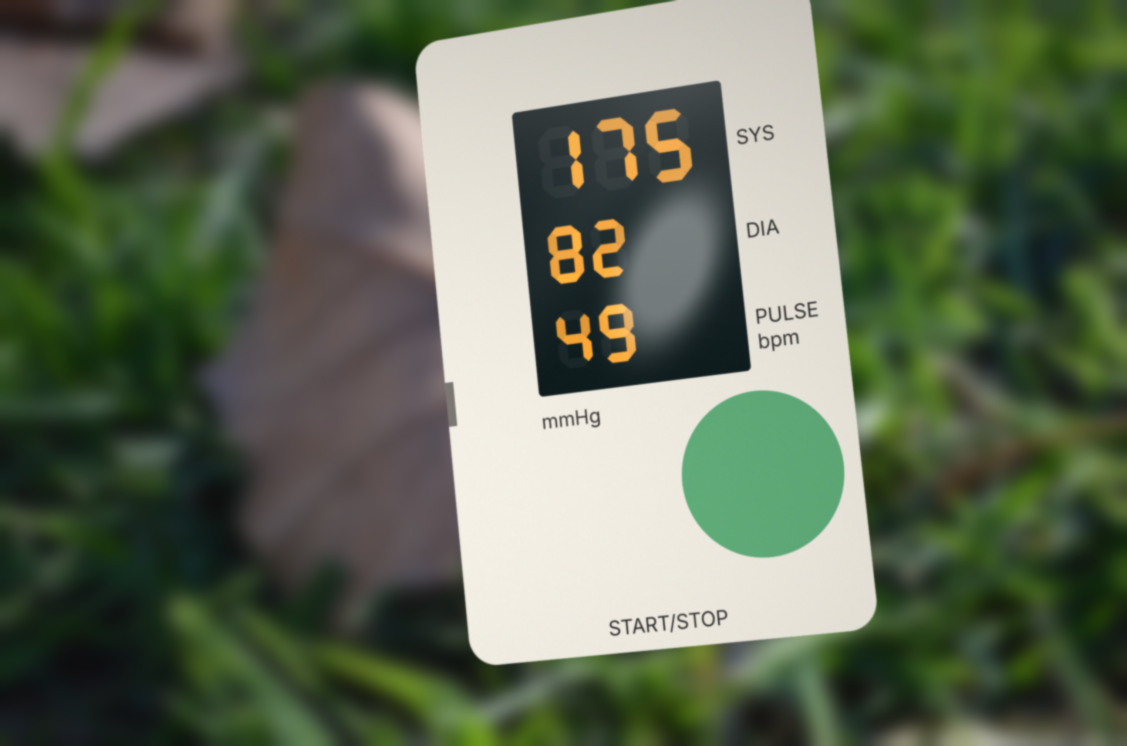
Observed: 175,mmHg
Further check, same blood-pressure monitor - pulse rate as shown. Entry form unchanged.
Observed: 49,bpm
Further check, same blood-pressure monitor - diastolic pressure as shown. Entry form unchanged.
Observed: 82,mmHg
